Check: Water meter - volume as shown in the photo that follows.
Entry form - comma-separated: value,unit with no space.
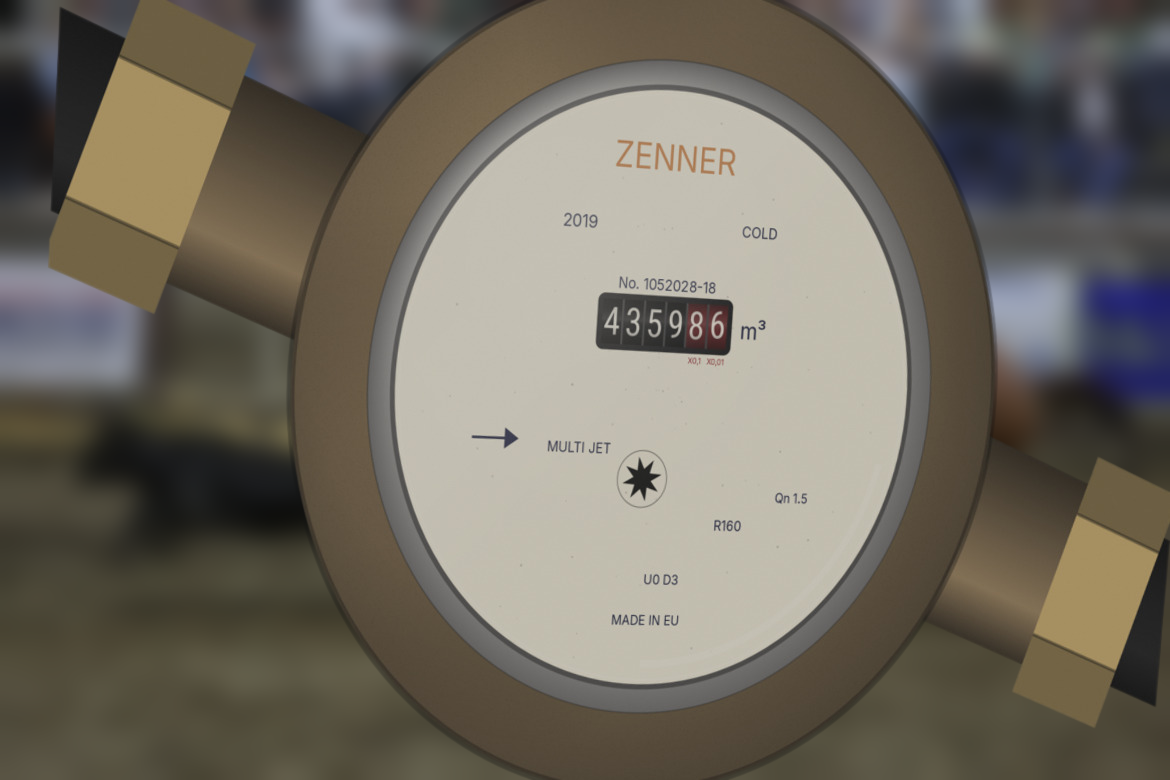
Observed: 4359.86,m³
